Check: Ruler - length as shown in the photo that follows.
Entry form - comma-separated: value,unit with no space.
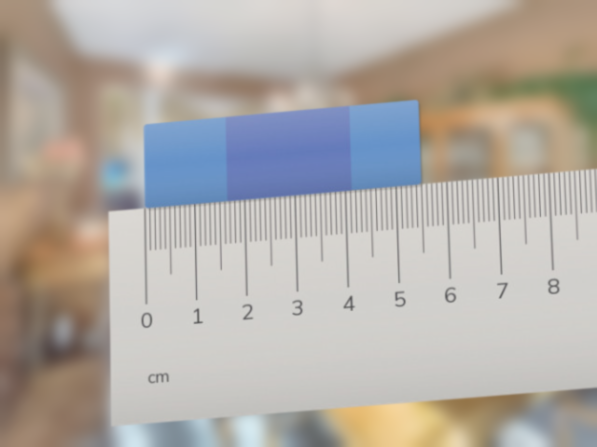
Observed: 5.5,cm
